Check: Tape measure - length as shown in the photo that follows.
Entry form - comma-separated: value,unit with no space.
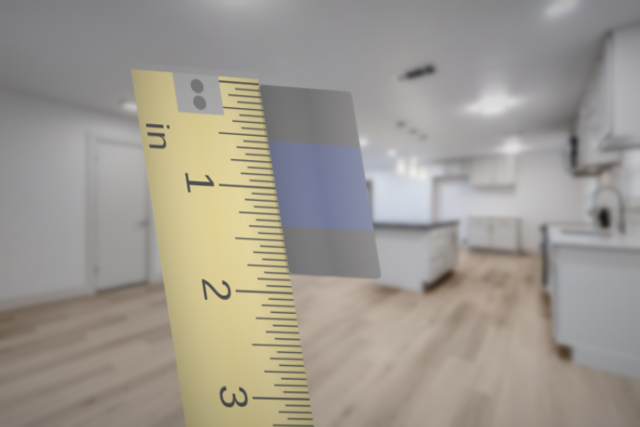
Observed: 1.8125,in
